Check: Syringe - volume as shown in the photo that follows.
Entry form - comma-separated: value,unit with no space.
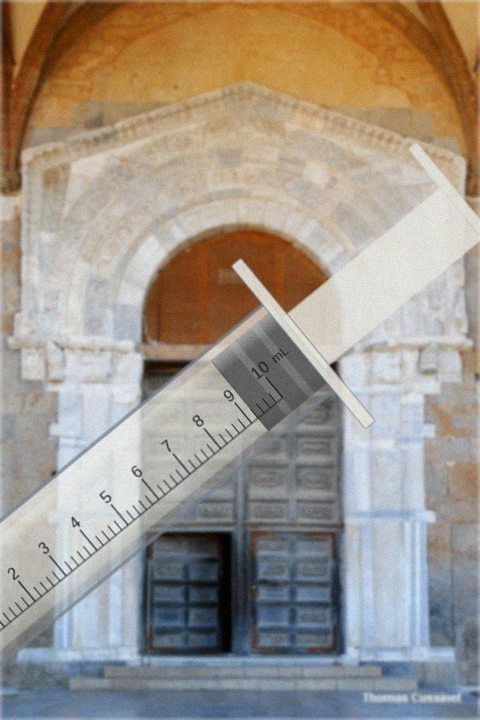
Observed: 9.2,mL
